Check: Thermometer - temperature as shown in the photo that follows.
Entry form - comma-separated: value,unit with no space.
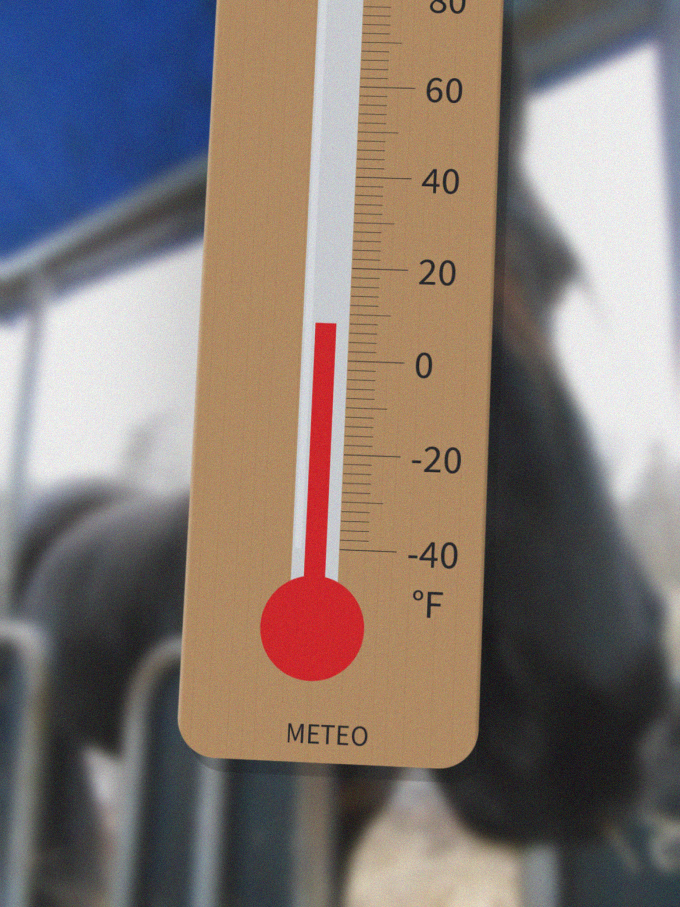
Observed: 8,°F
